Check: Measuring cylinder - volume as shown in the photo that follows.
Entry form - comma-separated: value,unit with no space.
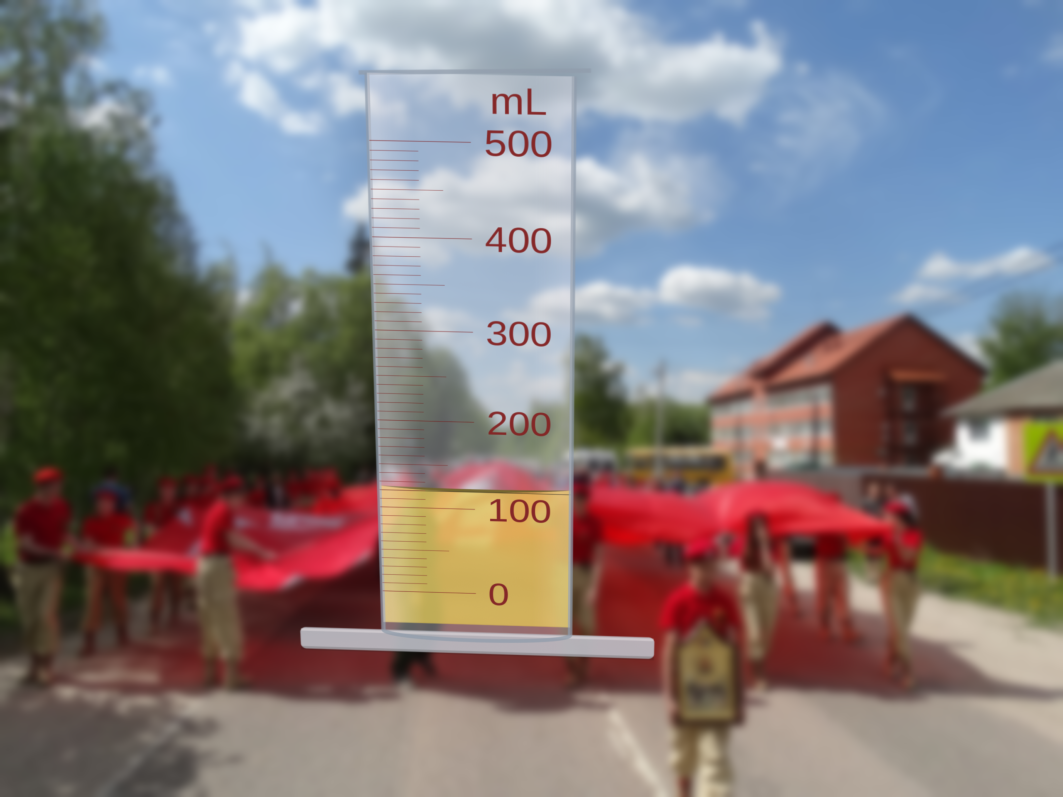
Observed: 120,mL
